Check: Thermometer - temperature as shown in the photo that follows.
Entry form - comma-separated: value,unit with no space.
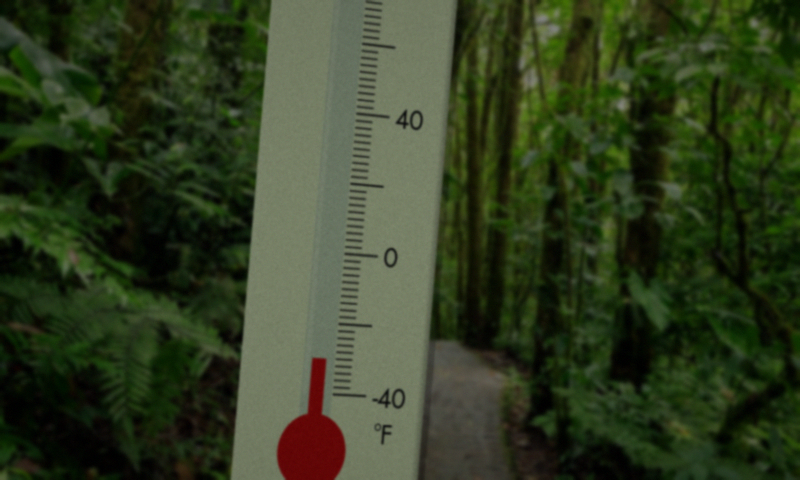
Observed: -30,°F
